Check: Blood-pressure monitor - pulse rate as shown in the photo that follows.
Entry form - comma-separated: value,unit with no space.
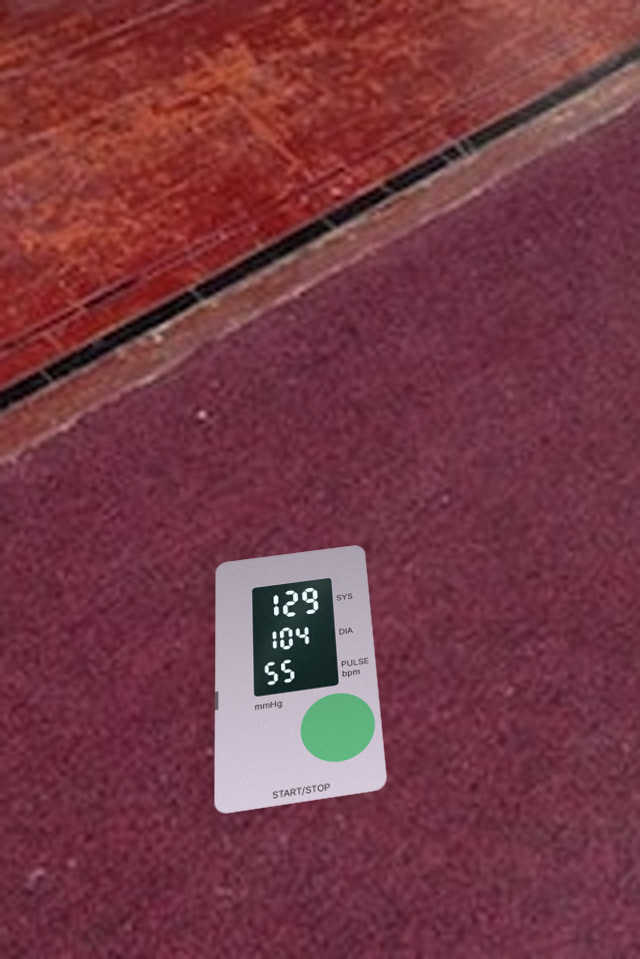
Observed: 55,bpm
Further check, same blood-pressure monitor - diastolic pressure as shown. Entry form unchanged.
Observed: 104,mmHg
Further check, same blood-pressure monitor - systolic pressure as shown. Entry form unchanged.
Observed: 129,mmHg
